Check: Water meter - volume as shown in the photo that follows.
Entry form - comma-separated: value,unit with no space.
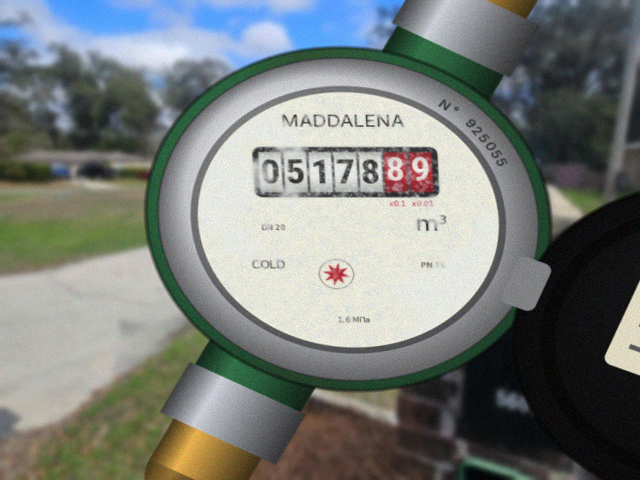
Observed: 5178.89,m³
